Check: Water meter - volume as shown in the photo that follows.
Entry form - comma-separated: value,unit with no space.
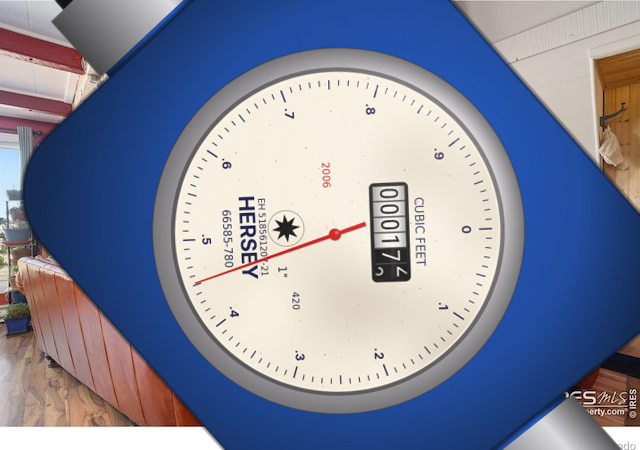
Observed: 172.45,ft³
